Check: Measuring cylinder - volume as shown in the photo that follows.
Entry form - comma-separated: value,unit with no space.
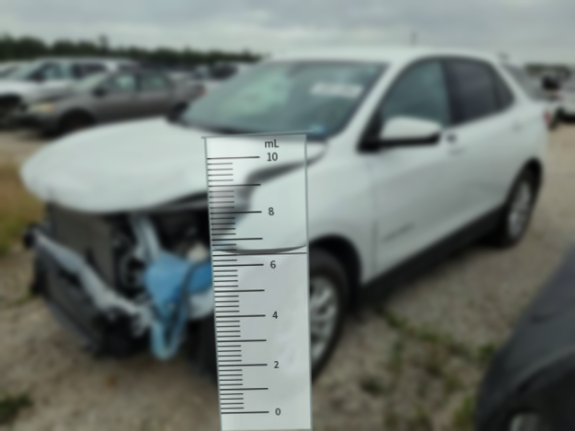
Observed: 6.4,mL
